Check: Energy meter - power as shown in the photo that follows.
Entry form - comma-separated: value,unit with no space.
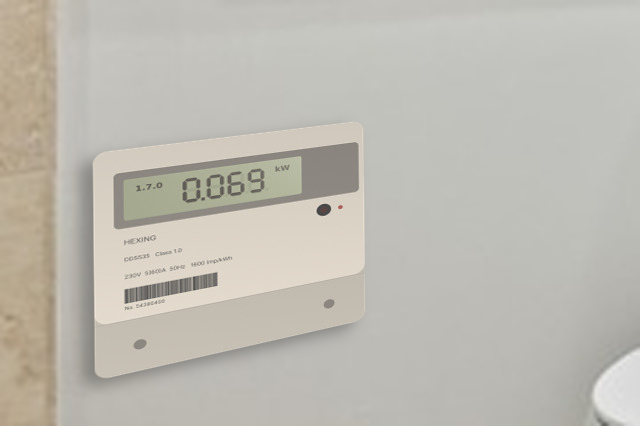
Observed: 0.069,kW
